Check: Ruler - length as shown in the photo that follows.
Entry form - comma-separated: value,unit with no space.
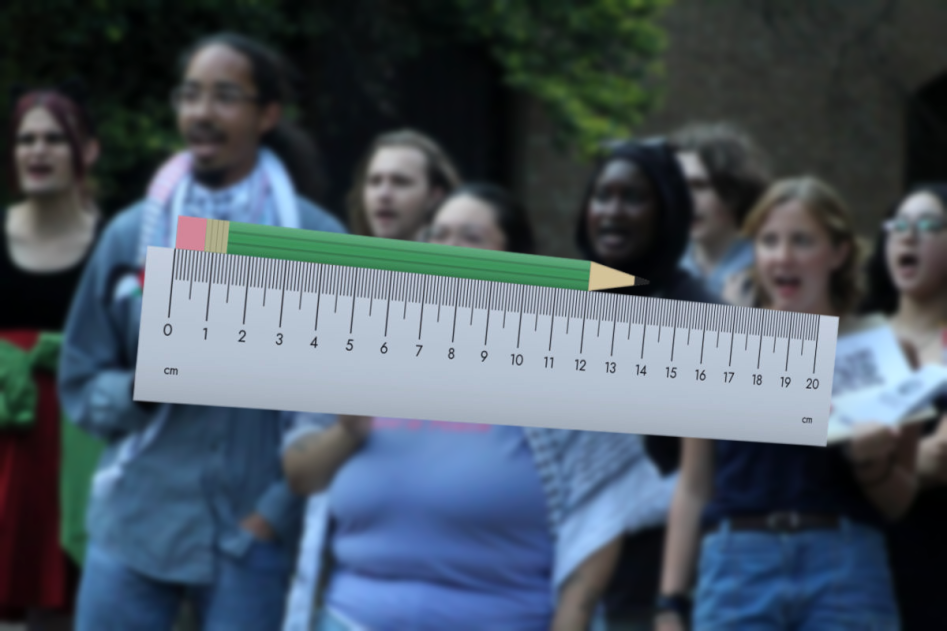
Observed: 14,cm
